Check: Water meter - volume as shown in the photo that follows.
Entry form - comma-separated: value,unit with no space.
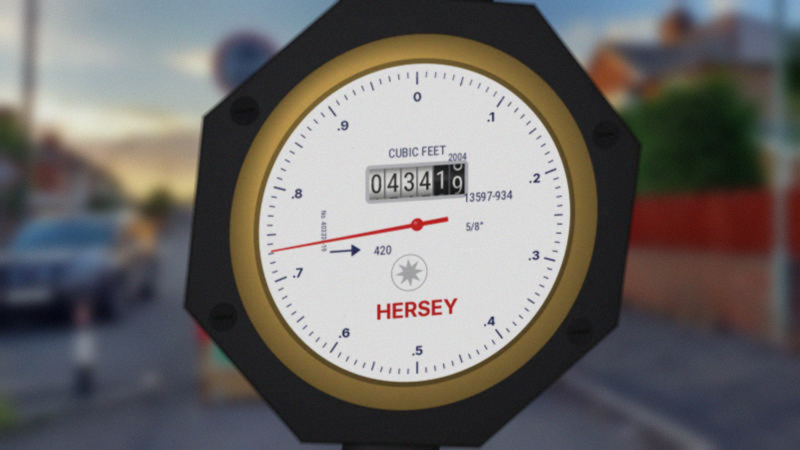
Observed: 43418.73,ft³
